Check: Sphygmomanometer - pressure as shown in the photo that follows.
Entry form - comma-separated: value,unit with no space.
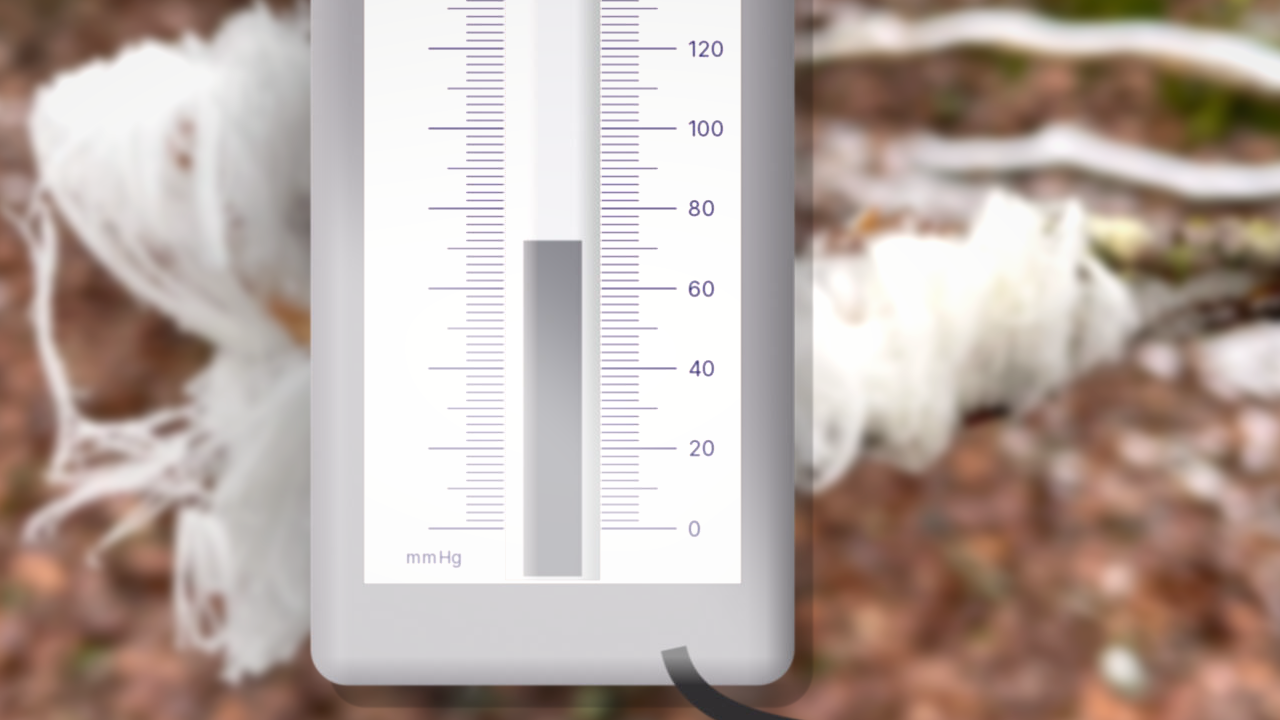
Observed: 72,mmHg
